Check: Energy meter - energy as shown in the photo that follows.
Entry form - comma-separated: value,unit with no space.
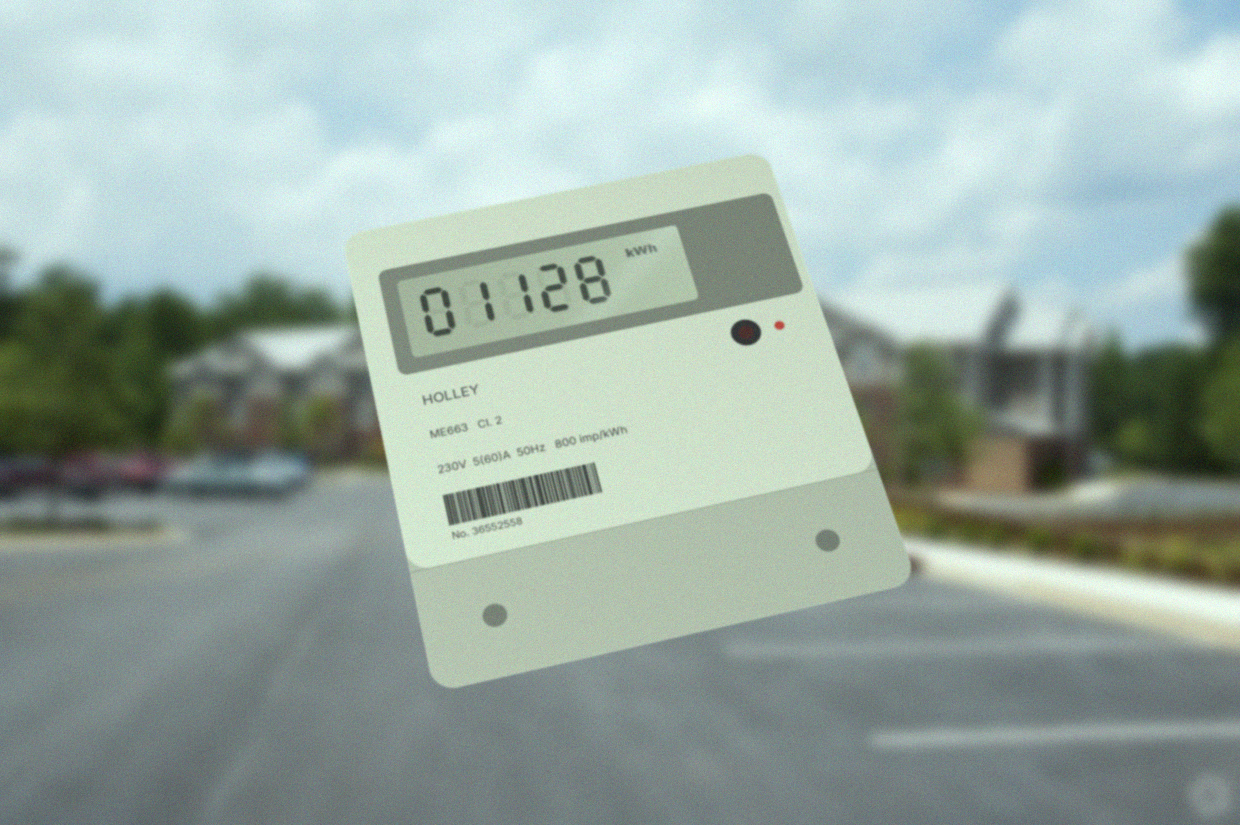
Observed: 1128,kWh
